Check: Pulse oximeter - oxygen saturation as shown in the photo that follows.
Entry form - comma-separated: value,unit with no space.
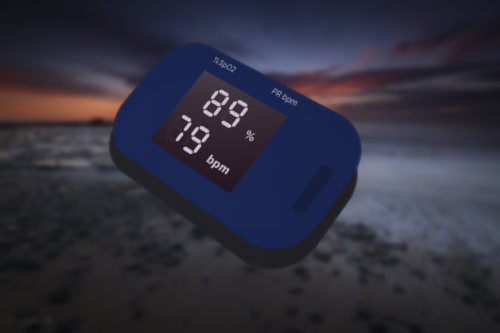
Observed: 89,%
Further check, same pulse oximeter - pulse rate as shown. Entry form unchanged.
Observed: 79,bpm
